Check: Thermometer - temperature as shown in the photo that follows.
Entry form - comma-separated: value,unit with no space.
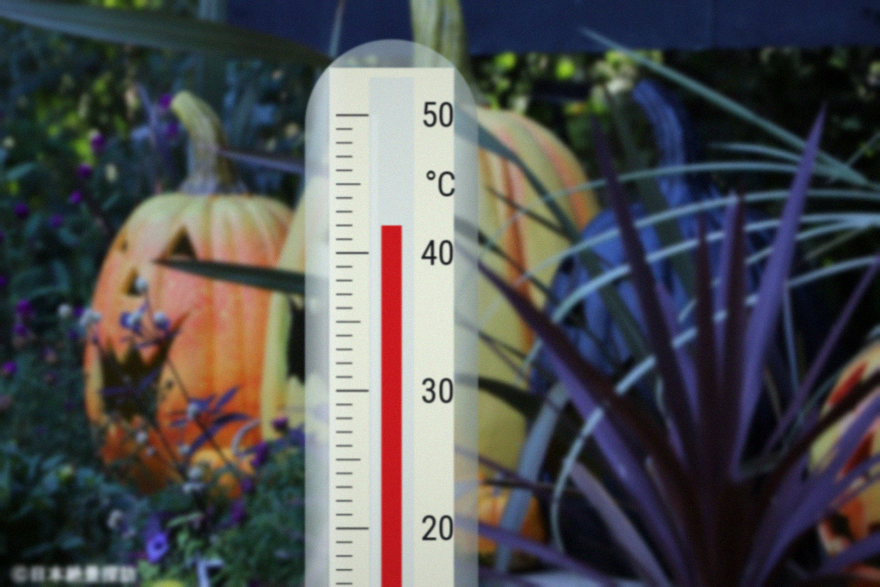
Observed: 42,°C
